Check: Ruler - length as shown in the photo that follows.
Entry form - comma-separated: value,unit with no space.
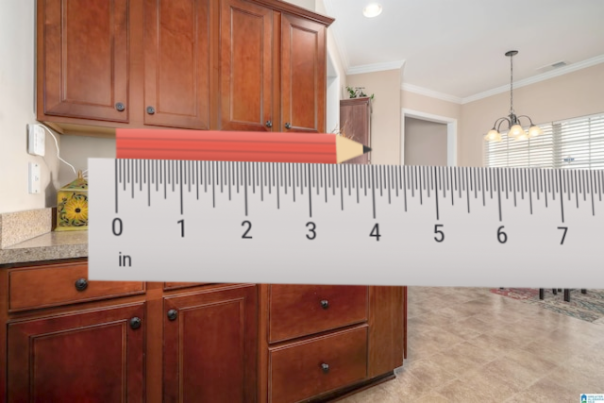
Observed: 4,in
